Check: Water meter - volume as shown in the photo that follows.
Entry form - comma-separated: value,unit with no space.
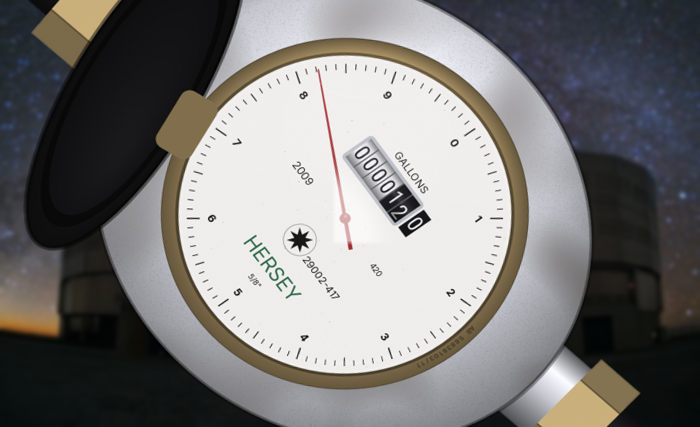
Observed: 118.2,gal
